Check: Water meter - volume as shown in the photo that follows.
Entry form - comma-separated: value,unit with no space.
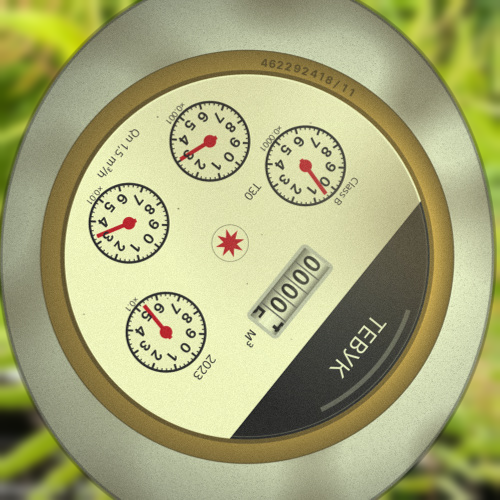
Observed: 4.5330,m³
